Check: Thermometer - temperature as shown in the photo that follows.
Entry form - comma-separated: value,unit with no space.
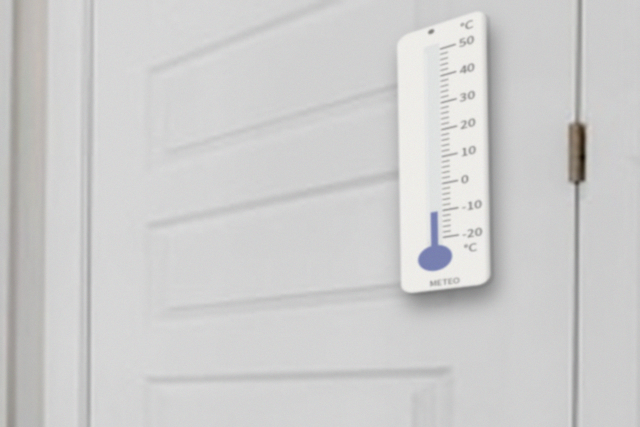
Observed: -10,°C
